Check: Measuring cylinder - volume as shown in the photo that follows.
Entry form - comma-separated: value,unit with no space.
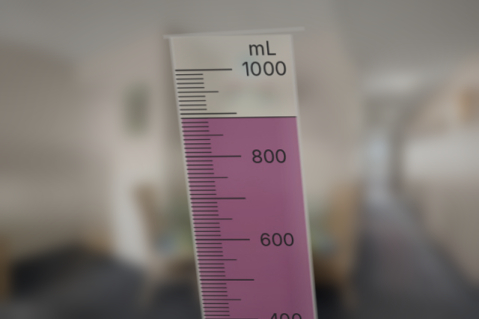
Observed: 890,mL
